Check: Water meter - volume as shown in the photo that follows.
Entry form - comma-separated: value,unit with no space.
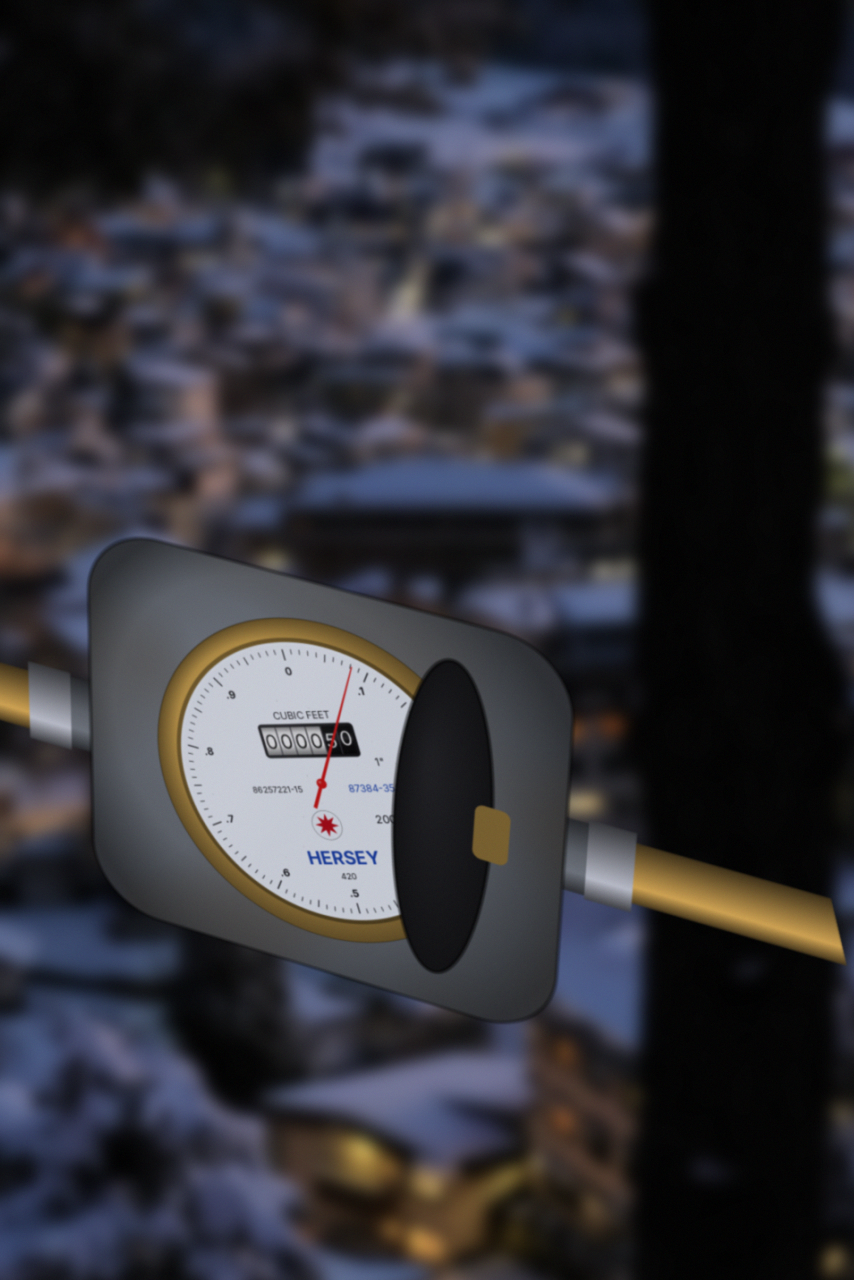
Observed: 50.08,ft³
